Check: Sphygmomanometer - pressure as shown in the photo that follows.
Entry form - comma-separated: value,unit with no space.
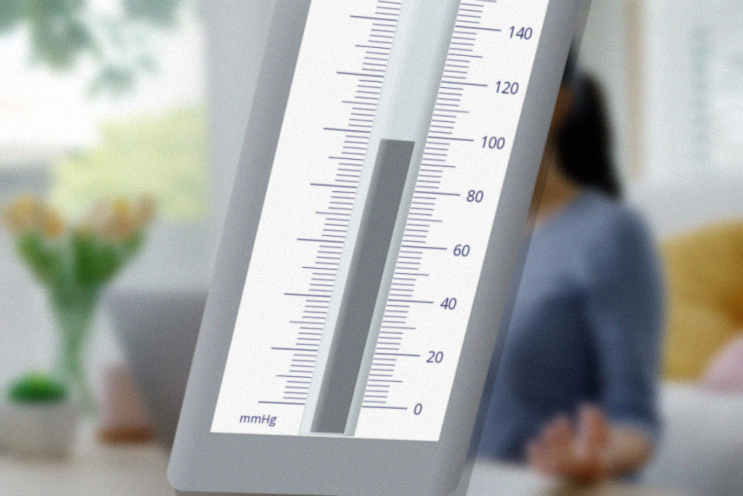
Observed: 98,mmHg
